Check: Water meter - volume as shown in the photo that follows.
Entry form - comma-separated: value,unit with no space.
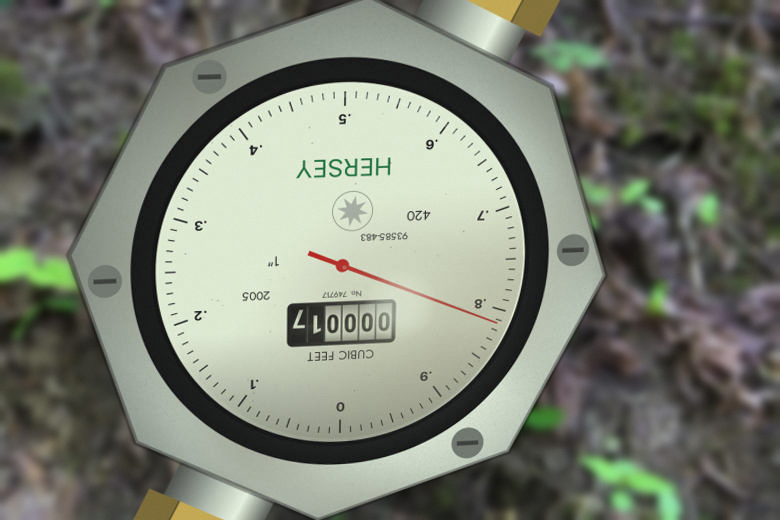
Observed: 16.81,ft³
